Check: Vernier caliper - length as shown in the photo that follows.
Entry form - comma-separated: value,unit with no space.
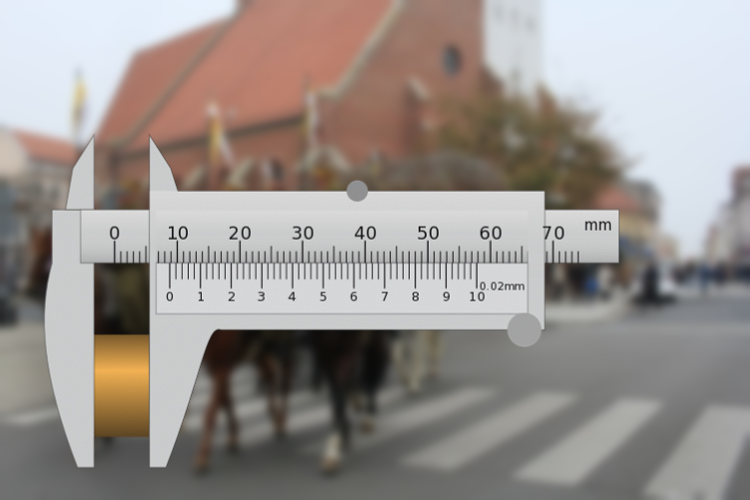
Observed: 8.8,mm
